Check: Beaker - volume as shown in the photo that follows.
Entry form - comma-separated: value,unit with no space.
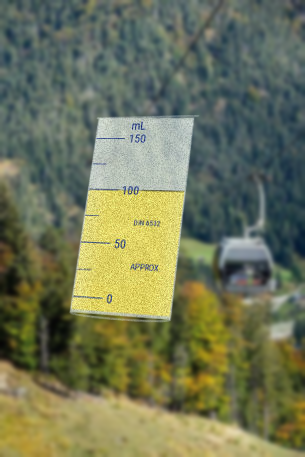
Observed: 100,mL
